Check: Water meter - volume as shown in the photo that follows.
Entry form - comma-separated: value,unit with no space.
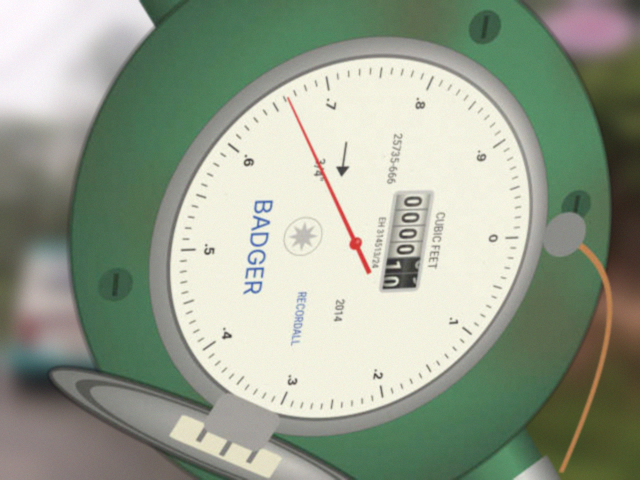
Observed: 9.66,ft³
